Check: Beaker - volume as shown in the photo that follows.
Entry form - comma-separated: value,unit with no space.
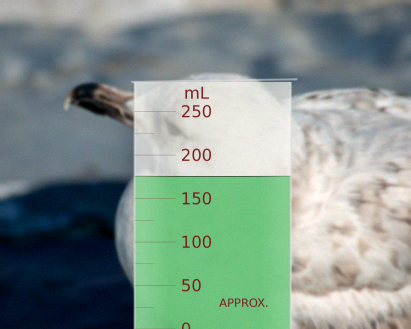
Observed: 175,mL
